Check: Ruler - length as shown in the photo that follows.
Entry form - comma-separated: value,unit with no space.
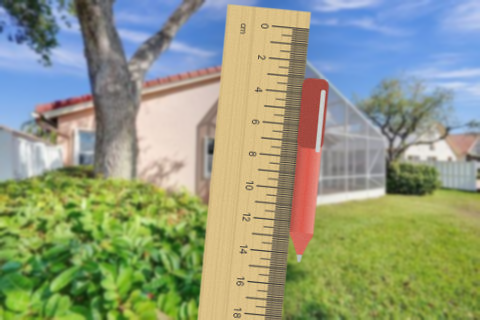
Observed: 11.5,cm
